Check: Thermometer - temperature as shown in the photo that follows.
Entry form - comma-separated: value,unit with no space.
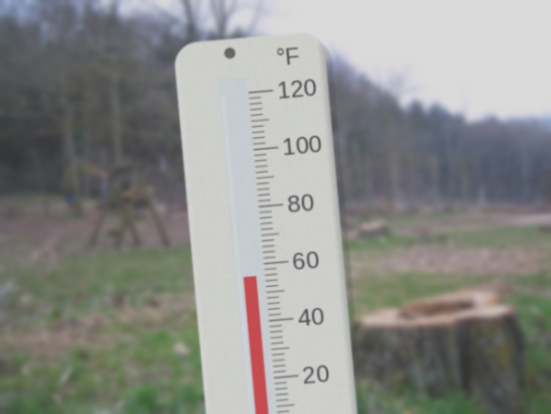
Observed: 56,°F
